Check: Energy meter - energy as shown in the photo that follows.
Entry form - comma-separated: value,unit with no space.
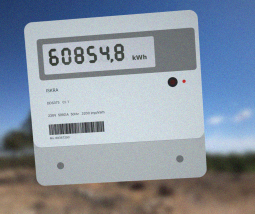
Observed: 60854.8,kWh
